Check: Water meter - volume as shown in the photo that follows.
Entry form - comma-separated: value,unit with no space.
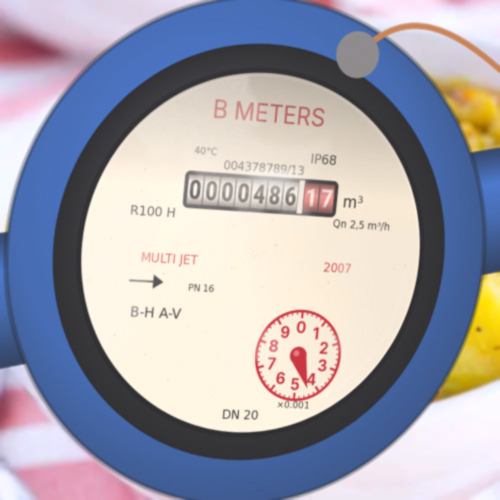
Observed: 486.174,m³
